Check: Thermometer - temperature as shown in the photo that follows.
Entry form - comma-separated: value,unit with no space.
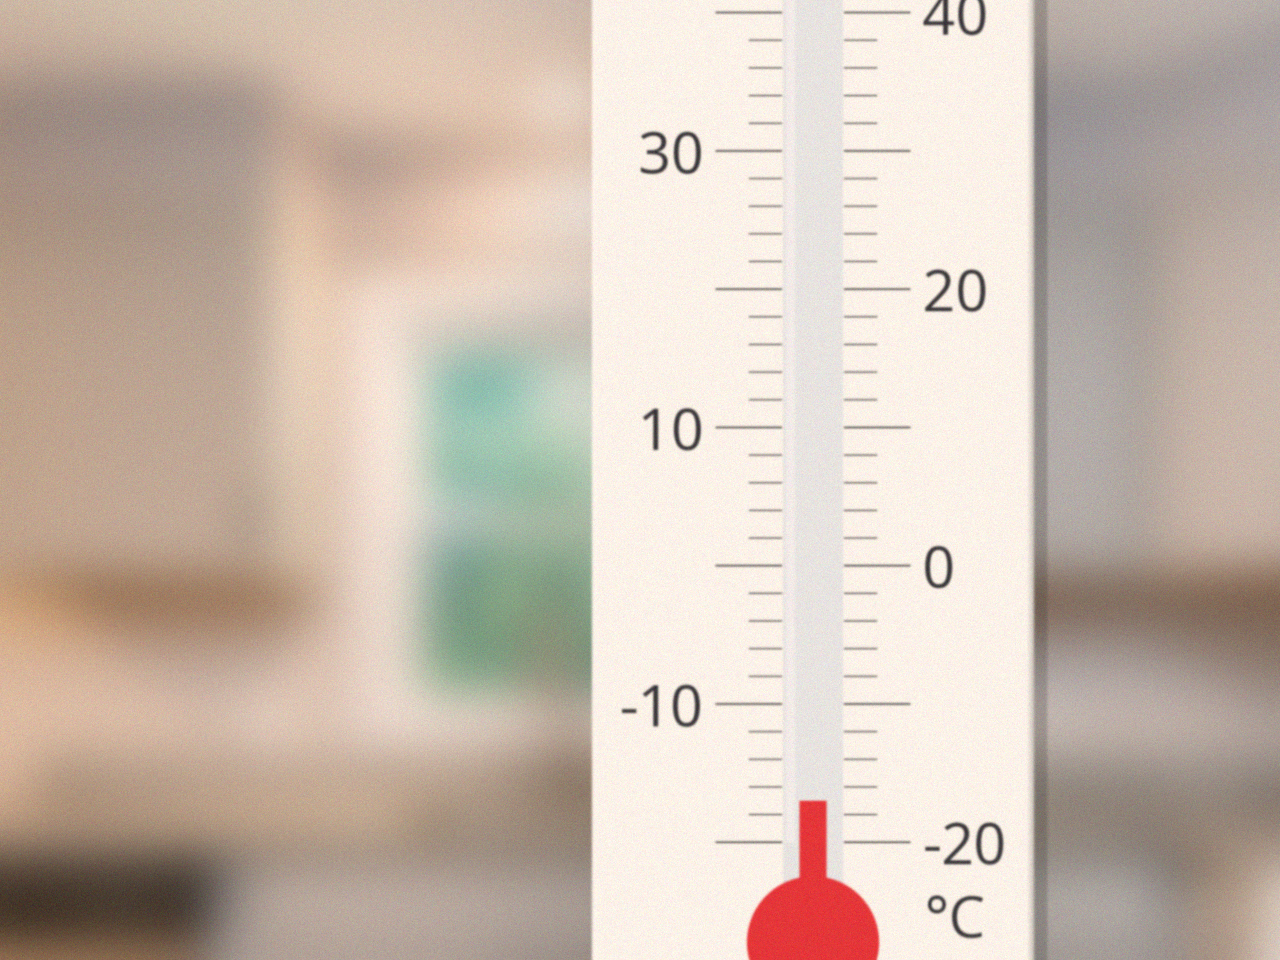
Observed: -17,°C
